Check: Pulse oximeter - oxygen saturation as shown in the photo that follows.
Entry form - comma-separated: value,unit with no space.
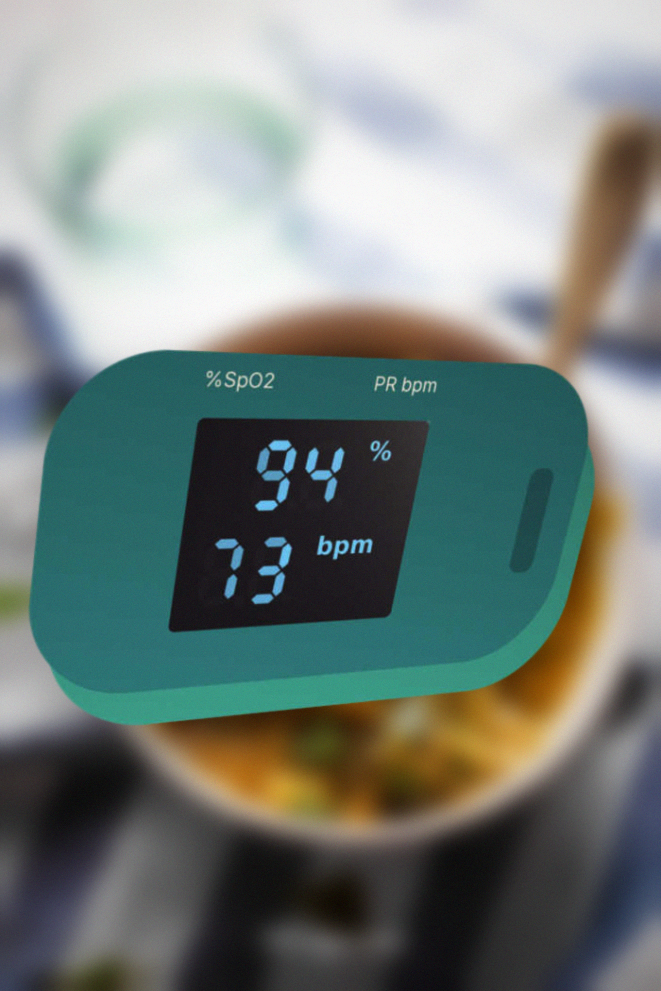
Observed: 94,%
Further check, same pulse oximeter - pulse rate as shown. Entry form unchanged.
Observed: 73,bpm
